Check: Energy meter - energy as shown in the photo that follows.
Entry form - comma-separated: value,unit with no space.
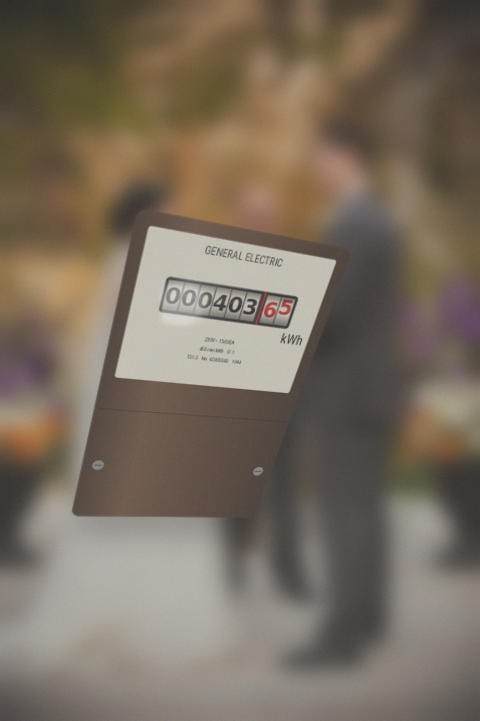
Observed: 403.65,kWh
